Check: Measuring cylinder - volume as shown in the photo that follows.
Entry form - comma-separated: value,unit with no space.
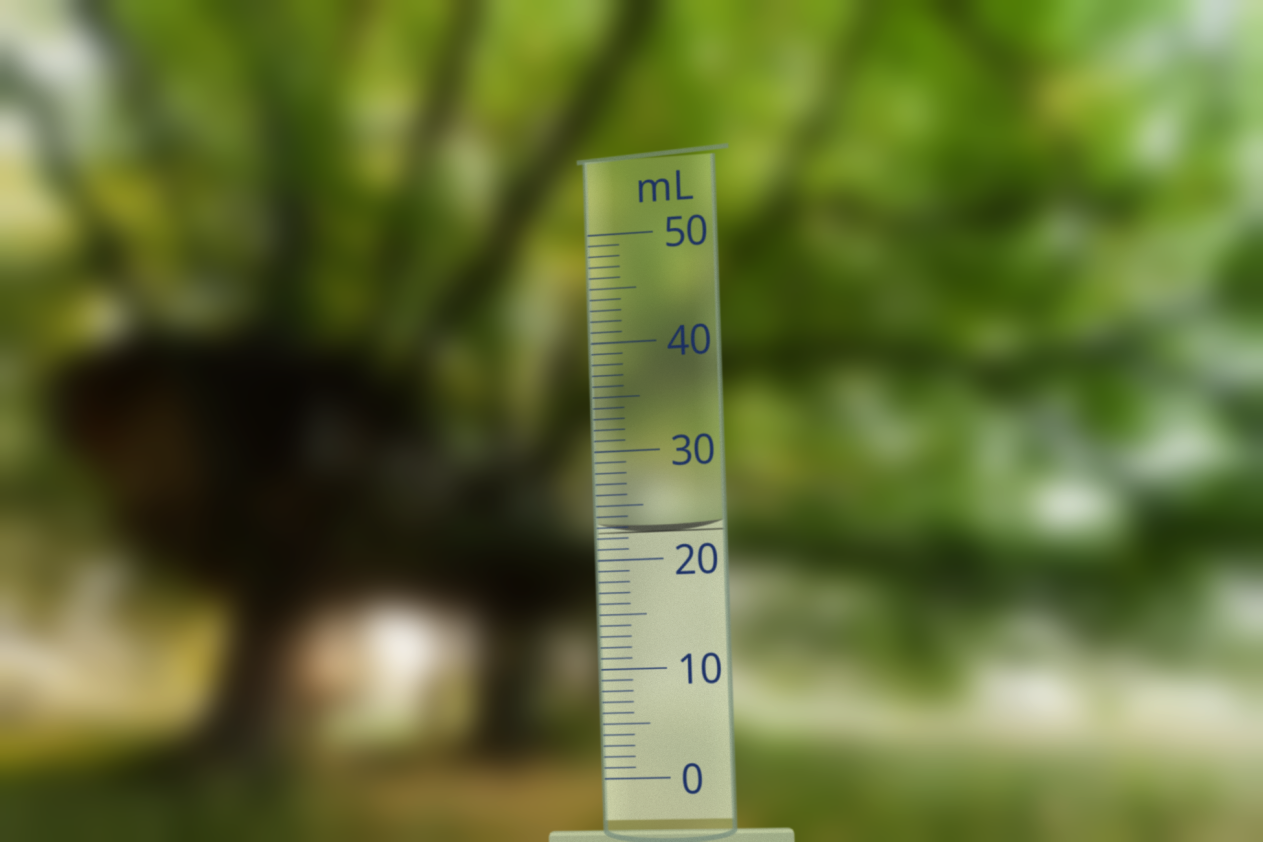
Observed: 22.5,mL
